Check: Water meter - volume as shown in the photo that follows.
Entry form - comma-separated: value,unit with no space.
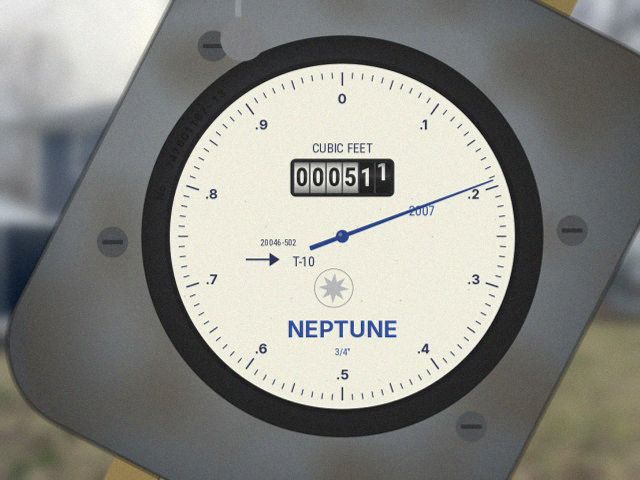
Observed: 511.19,ft³
